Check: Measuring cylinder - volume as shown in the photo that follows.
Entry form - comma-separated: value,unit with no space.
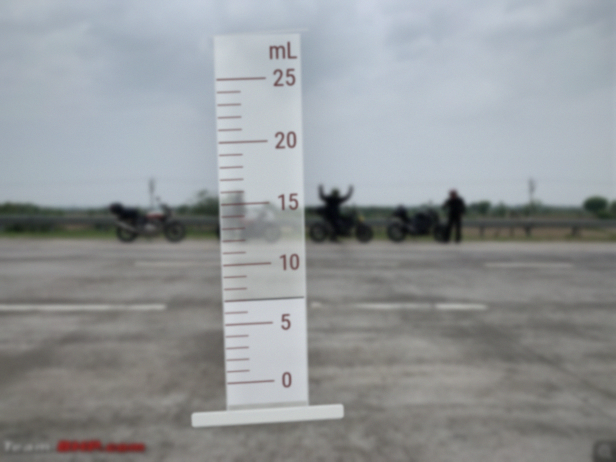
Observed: 7,mL
